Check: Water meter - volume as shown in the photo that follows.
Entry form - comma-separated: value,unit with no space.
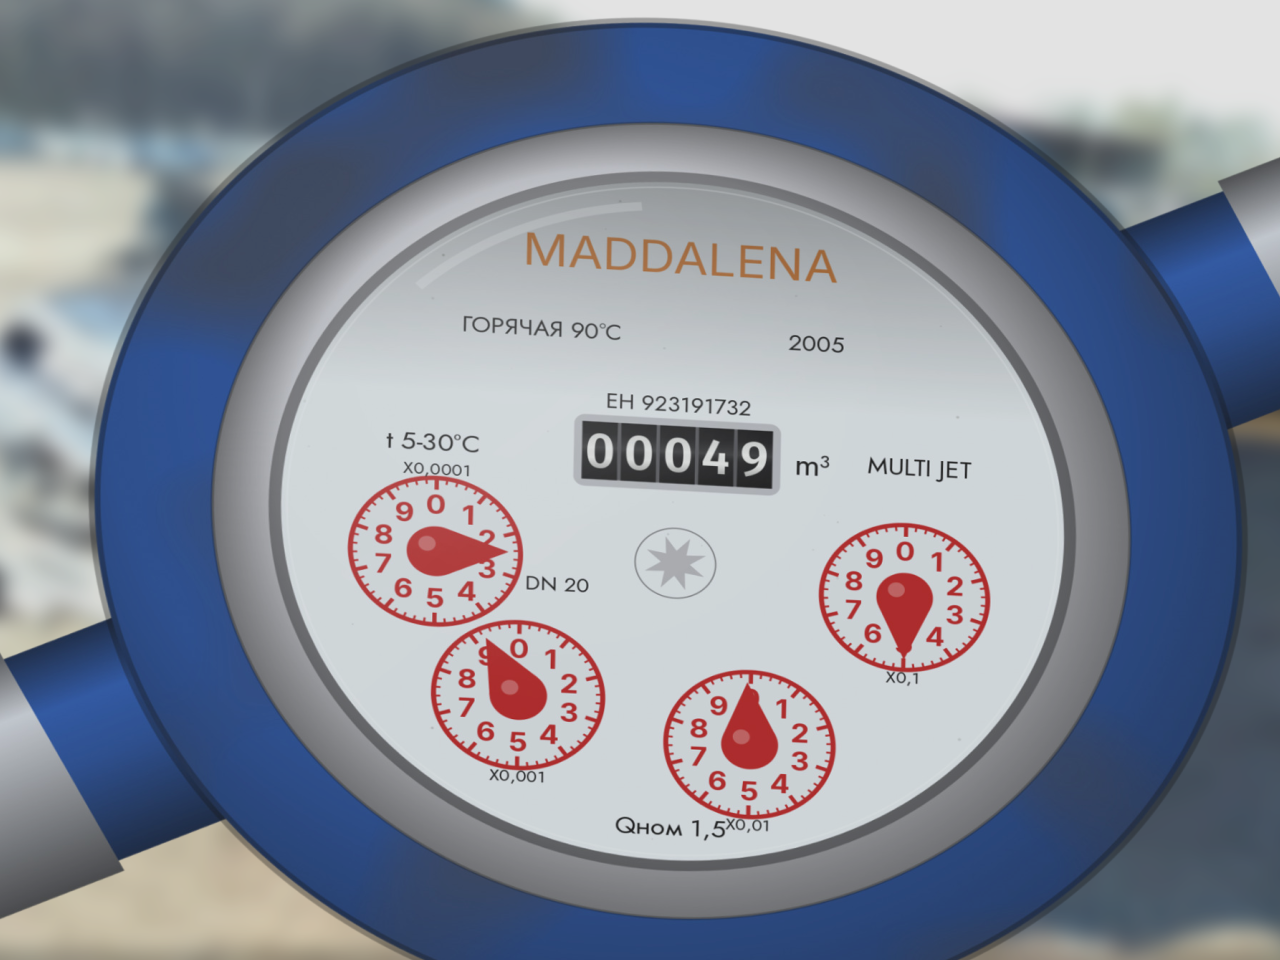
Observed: 49.4992,m³
